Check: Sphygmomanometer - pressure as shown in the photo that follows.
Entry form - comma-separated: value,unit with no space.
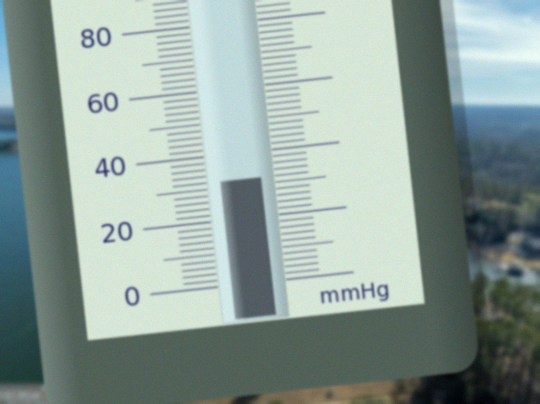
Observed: 32,mmHg
